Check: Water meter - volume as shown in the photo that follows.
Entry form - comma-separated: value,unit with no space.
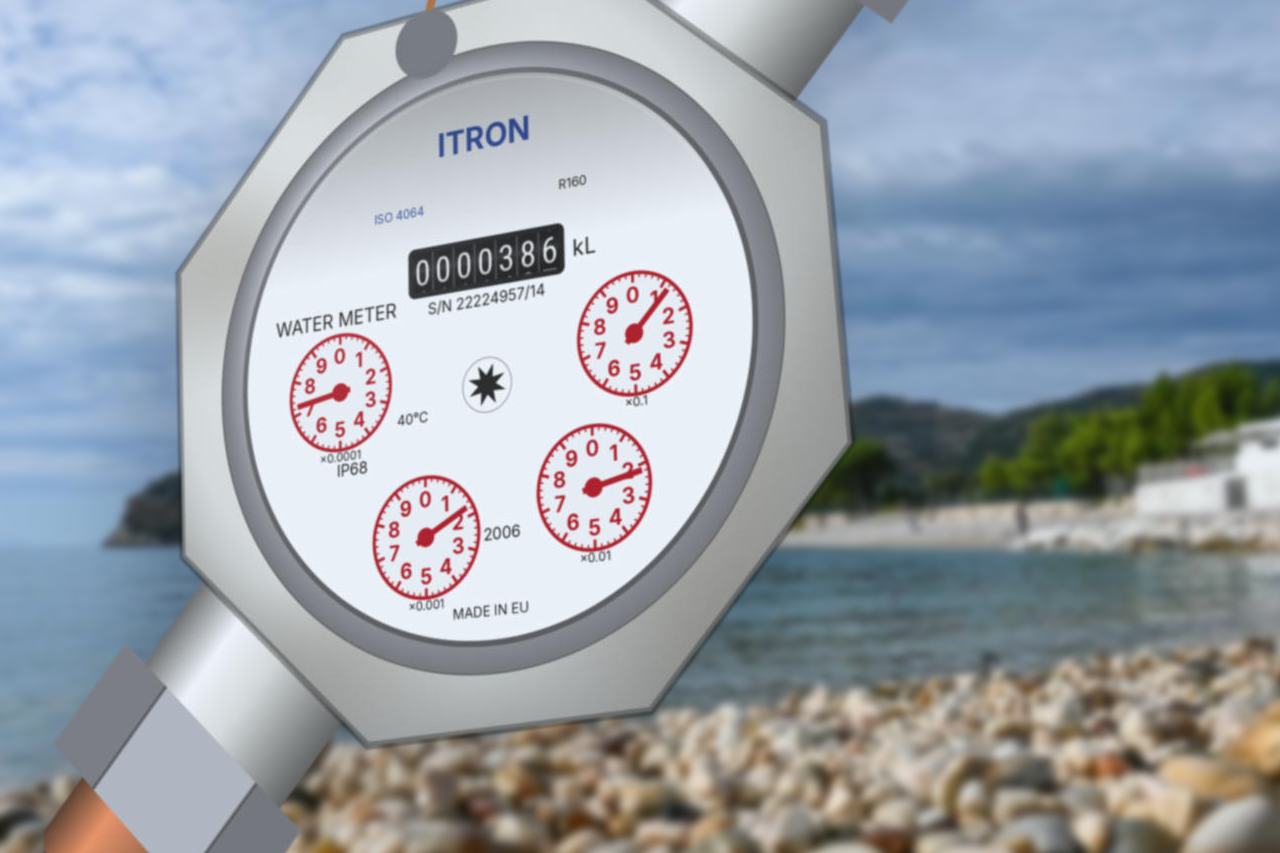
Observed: 386.1217,kL
